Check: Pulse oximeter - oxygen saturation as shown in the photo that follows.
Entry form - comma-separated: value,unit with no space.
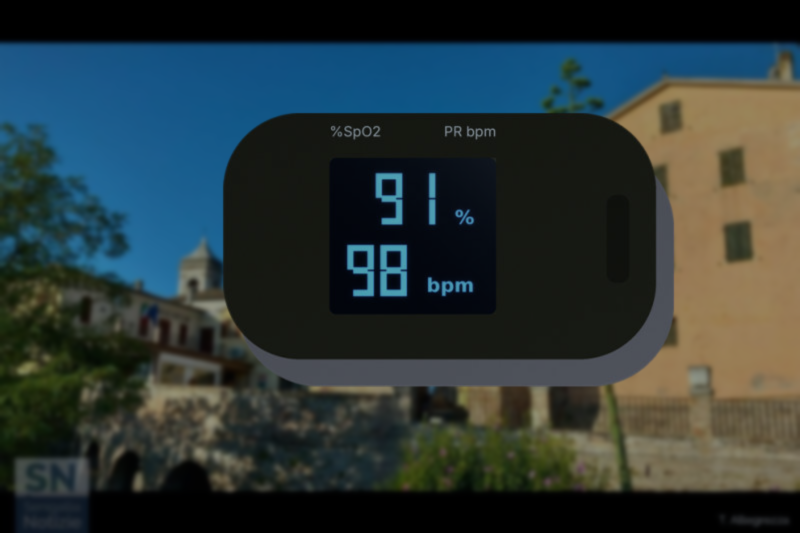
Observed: 91,%
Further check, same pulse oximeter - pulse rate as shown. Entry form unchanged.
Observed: 98,bpm
